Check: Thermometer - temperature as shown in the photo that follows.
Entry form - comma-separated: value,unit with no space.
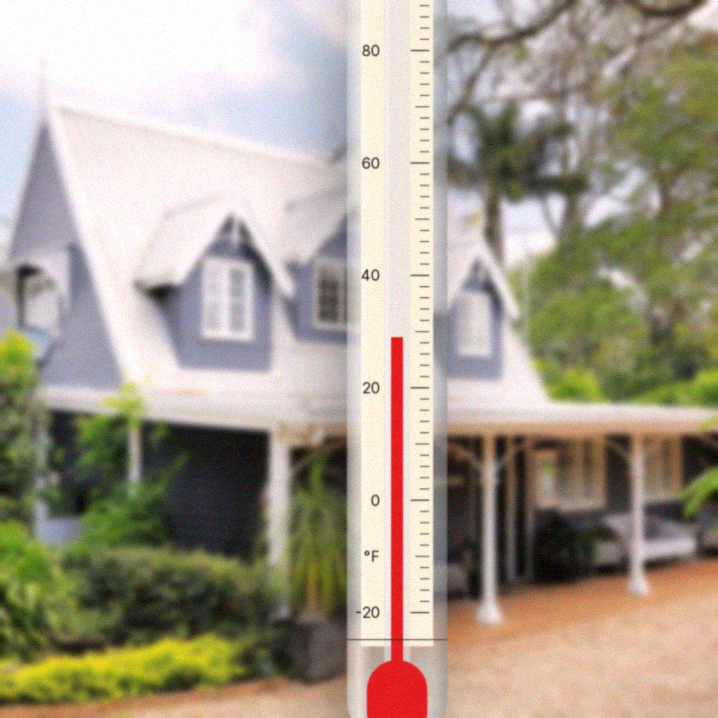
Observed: 29,°F
